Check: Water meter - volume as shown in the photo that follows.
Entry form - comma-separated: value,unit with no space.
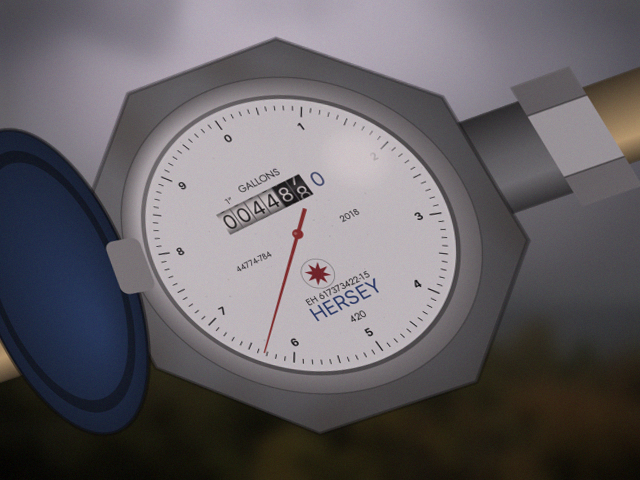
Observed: 44876.3,gal
